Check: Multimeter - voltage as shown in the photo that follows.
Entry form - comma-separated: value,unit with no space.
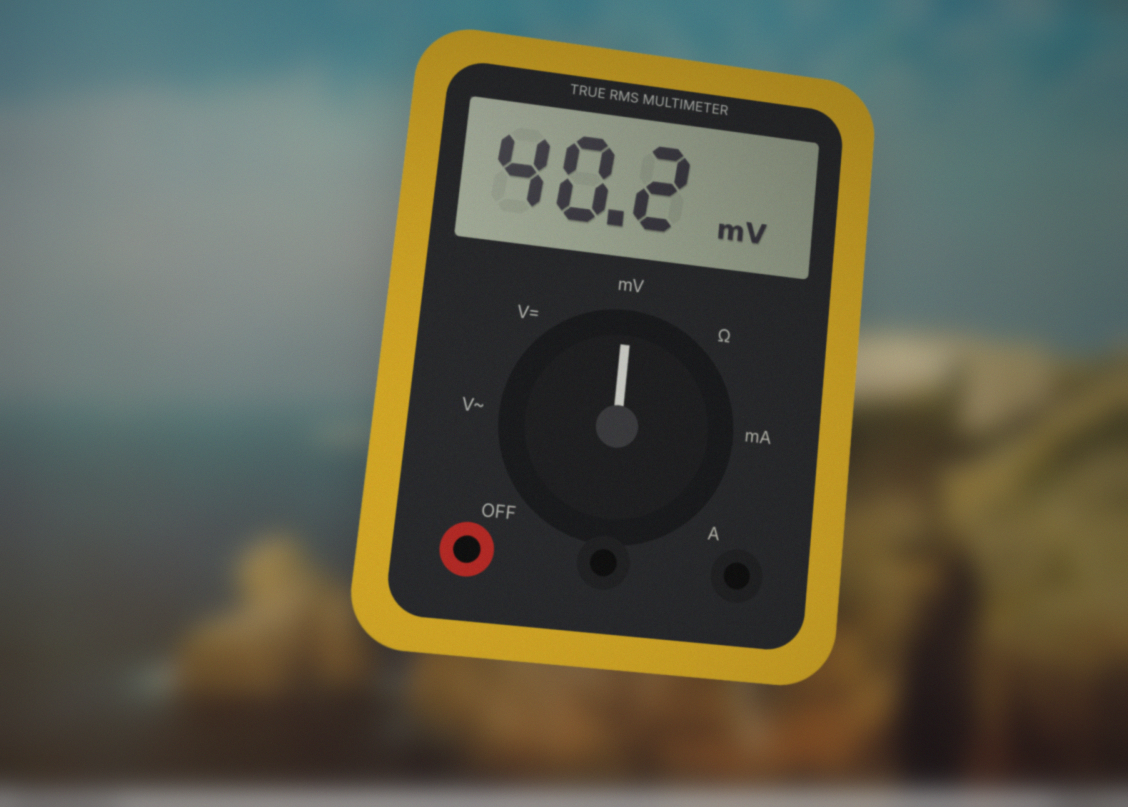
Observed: 40.2,mV
